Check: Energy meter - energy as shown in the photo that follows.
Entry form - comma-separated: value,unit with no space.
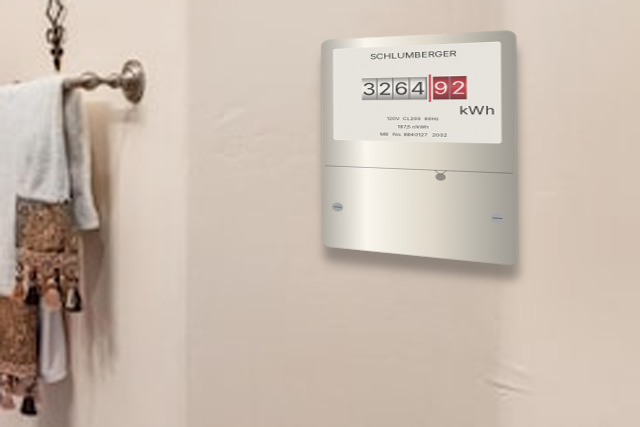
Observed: 3264.92,kWh
